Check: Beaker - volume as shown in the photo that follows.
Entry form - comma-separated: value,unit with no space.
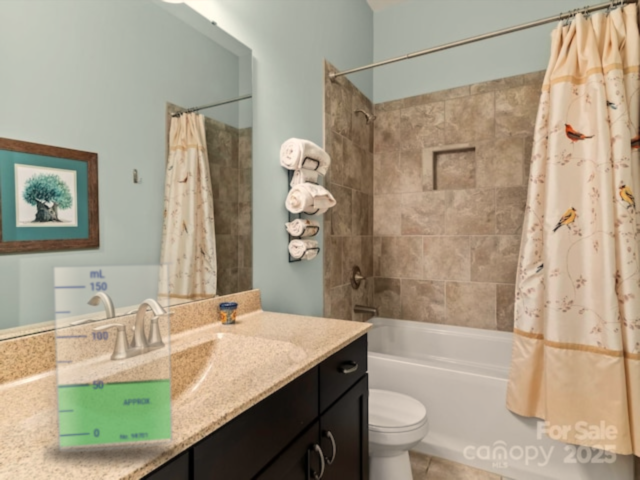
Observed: 50,mL
